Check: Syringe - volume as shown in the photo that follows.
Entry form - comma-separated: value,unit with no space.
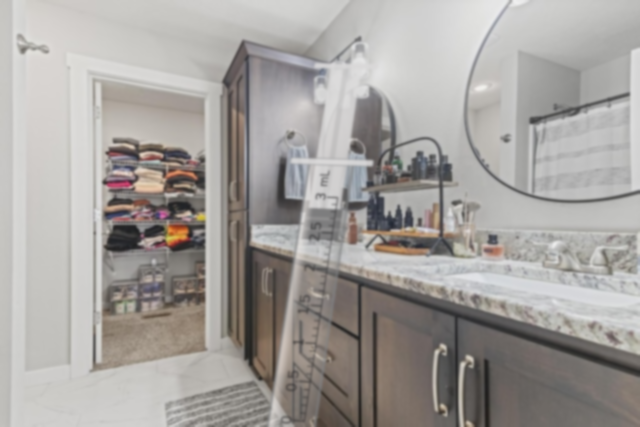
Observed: 2.4,mL
